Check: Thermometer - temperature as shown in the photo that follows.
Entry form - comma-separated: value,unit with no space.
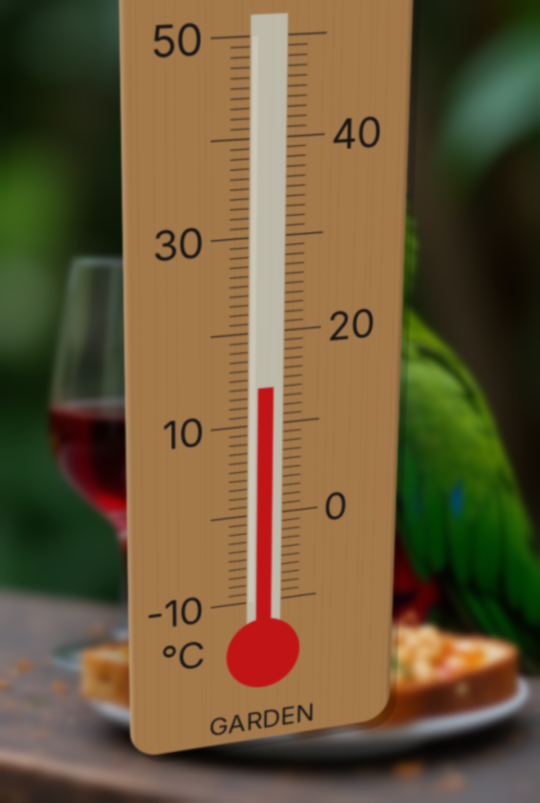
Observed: 14,°C
